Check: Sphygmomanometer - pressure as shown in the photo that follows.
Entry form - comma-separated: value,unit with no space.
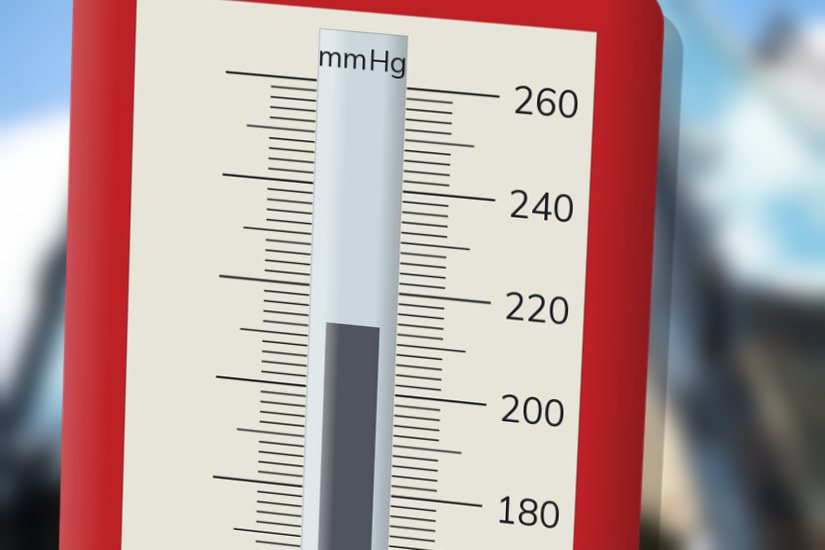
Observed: 213,mmHg
